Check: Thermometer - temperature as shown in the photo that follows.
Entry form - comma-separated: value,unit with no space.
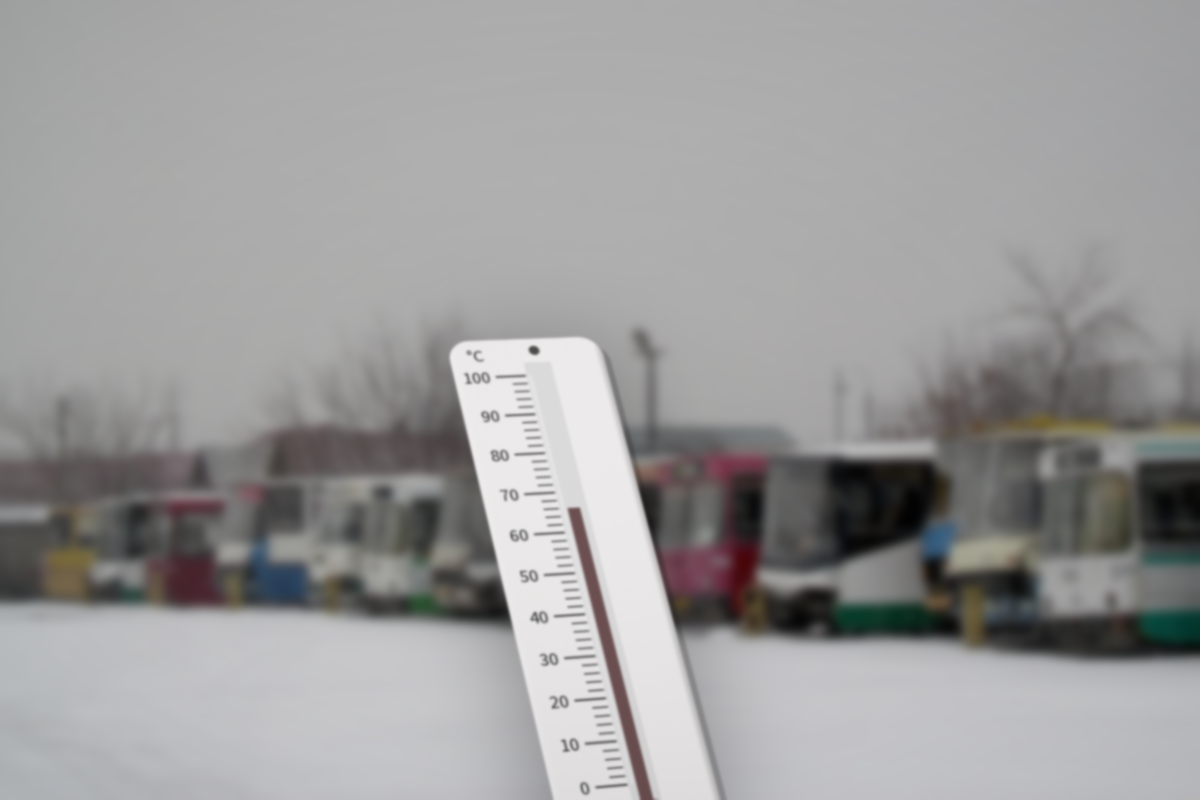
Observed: 66,°C
